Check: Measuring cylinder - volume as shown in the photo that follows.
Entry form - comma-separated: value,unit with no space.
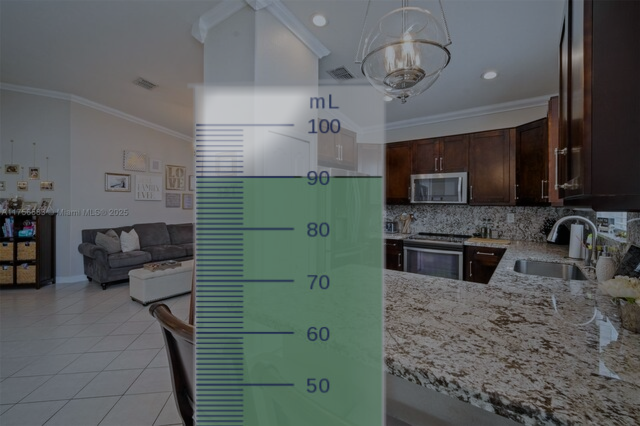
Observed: 90,mL
